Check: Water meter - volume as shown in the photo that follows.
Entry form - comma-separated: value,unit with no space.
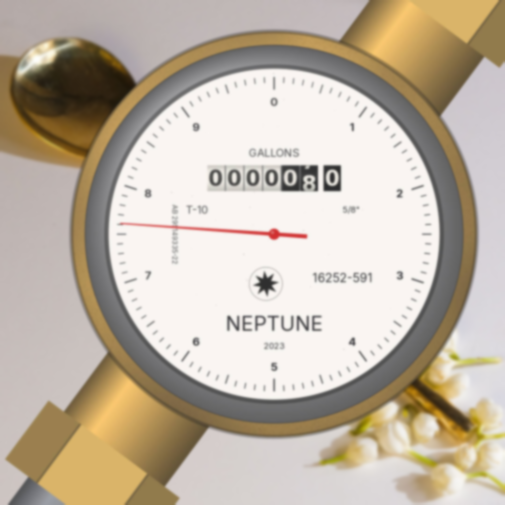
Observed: 77.6,gal
